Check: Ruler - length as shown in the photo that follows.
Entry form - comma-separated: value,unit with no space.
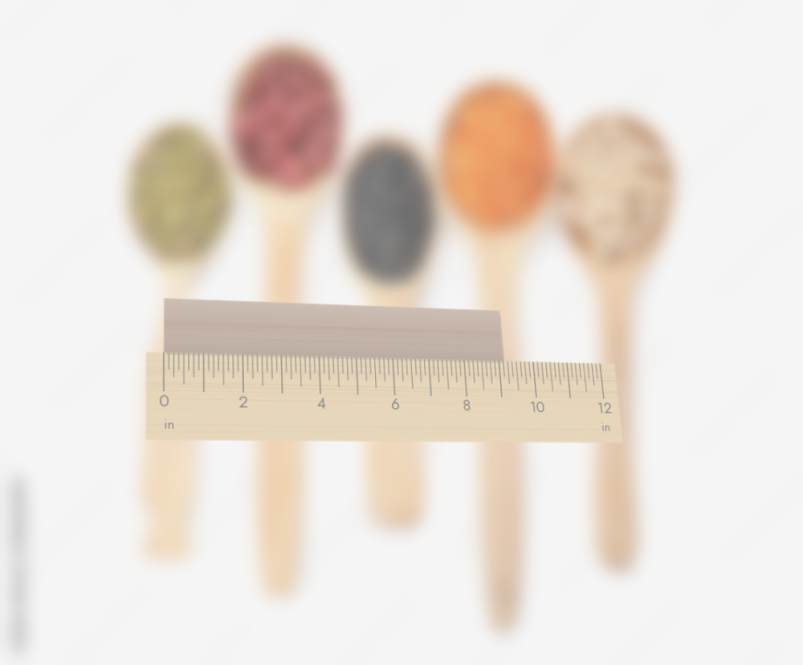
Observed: 9.125,in
